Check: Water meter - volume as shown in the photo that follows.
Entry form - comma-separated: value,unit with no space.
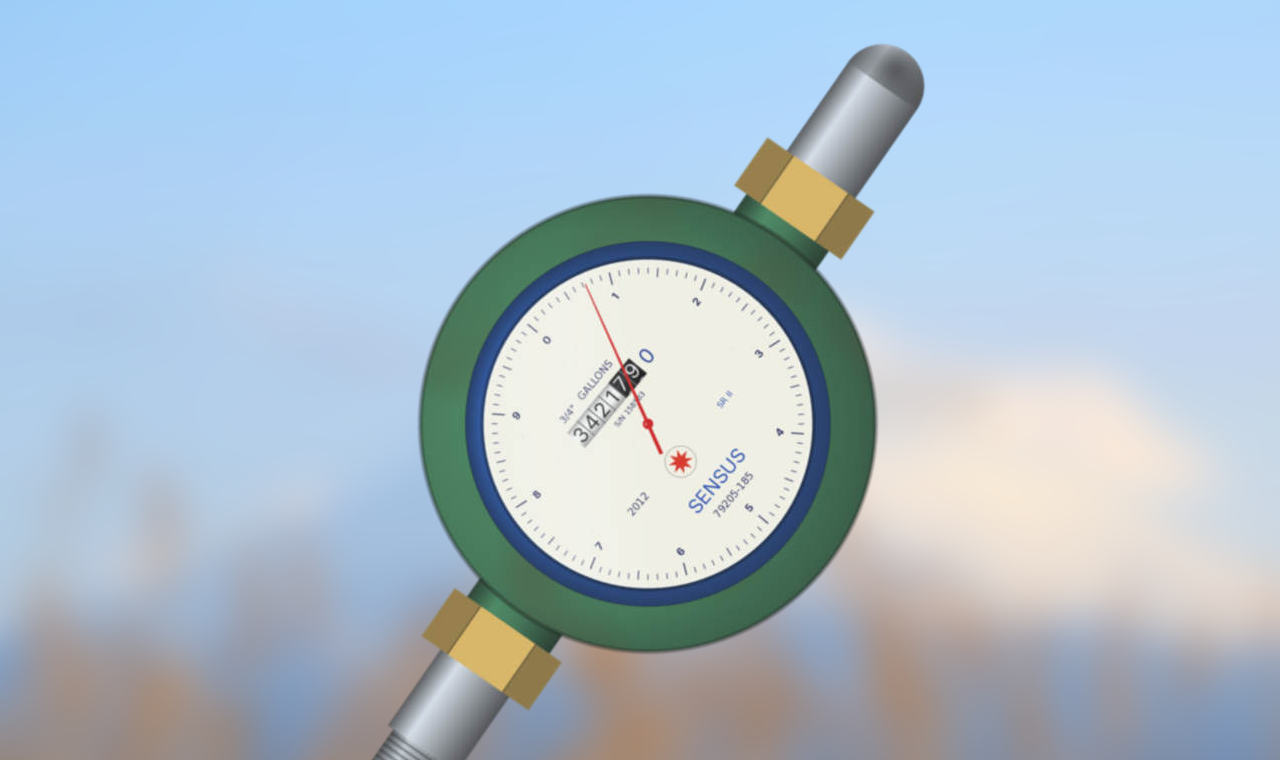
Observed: 3421790.7,gal
